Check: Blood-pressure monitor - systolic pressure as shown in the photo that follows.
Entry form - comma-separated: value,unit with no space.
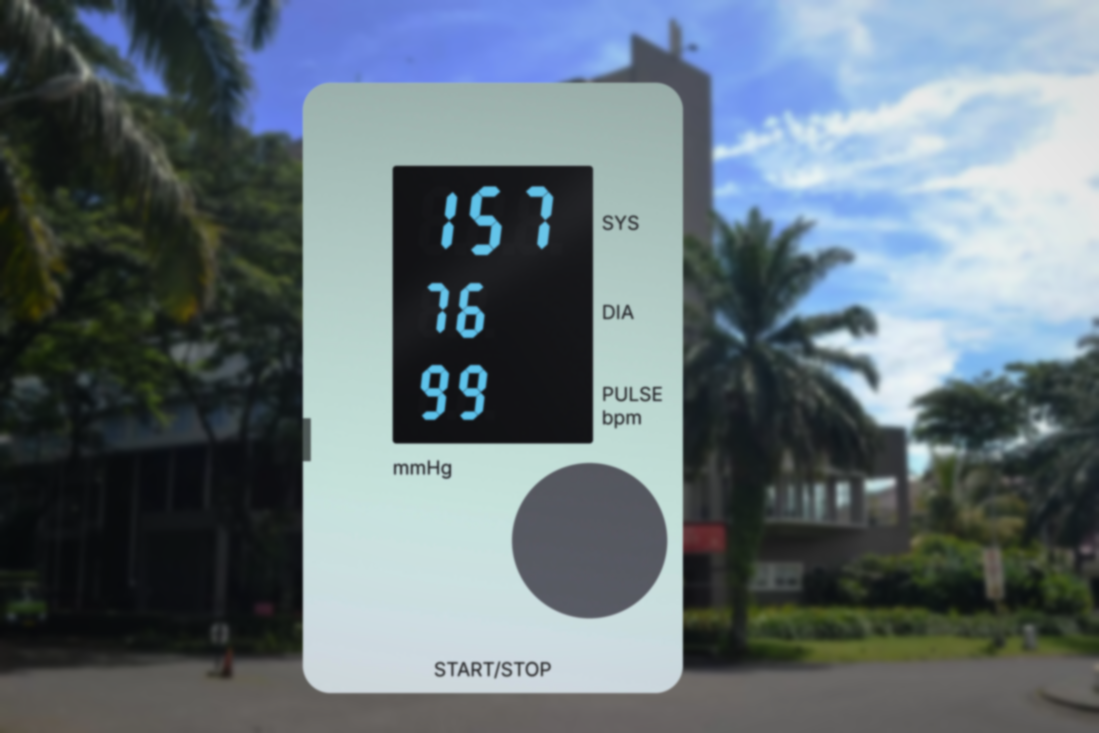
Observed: 157,mmHg
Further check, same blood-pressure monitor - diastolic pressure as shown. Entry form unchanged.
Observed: 76,mmHg
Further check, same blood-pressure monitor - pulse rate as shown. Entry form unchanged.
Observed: 99,bpm
